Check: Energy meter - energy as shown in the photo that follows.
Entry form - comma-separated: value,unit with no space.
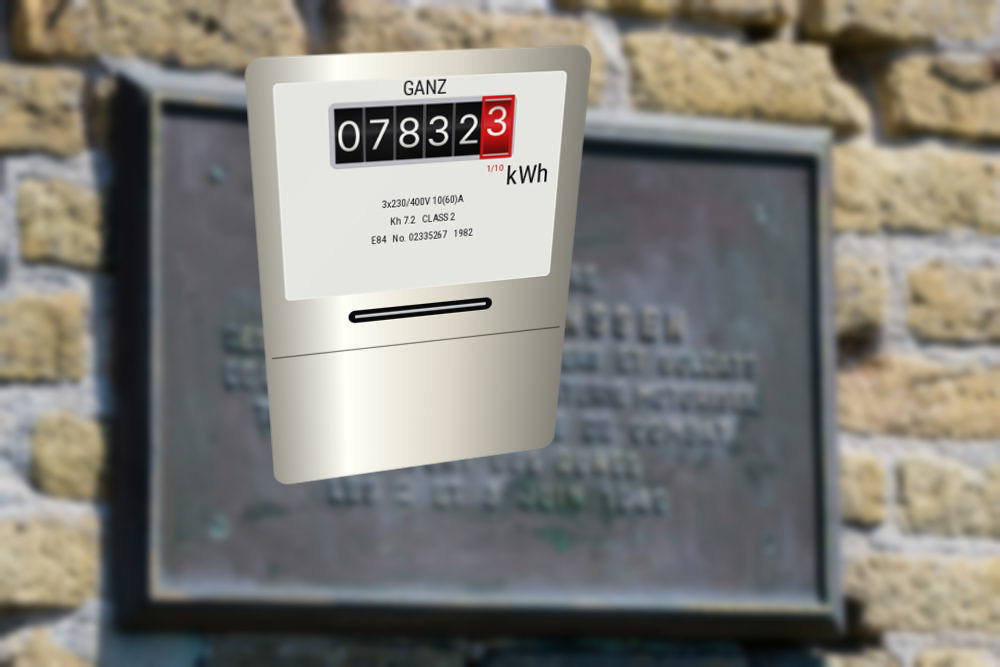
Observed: 7832.3,kWh
